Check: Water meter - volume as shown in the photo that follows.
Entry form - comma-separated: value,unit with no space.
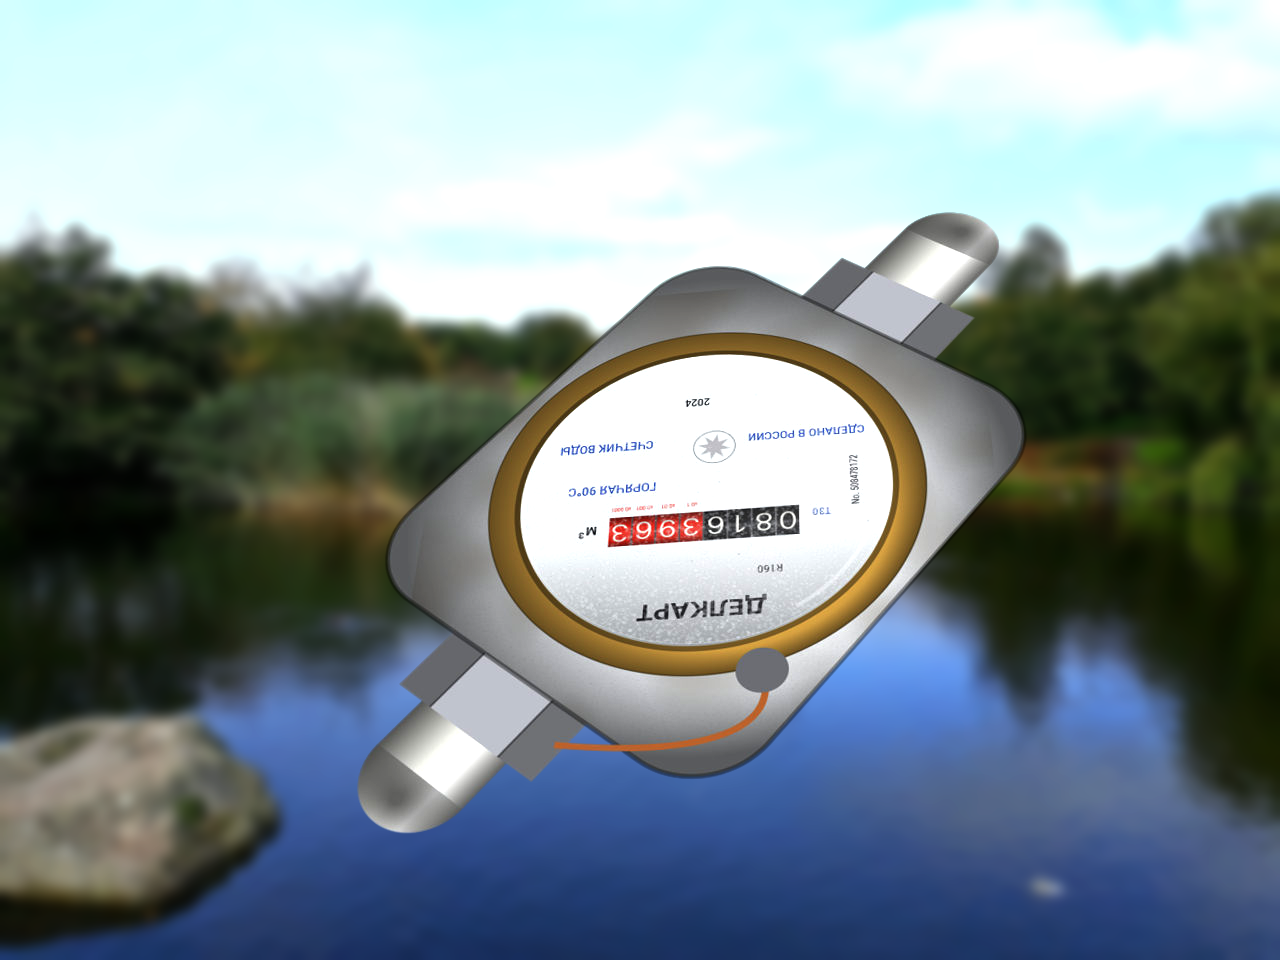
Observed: 816.3963,m³
